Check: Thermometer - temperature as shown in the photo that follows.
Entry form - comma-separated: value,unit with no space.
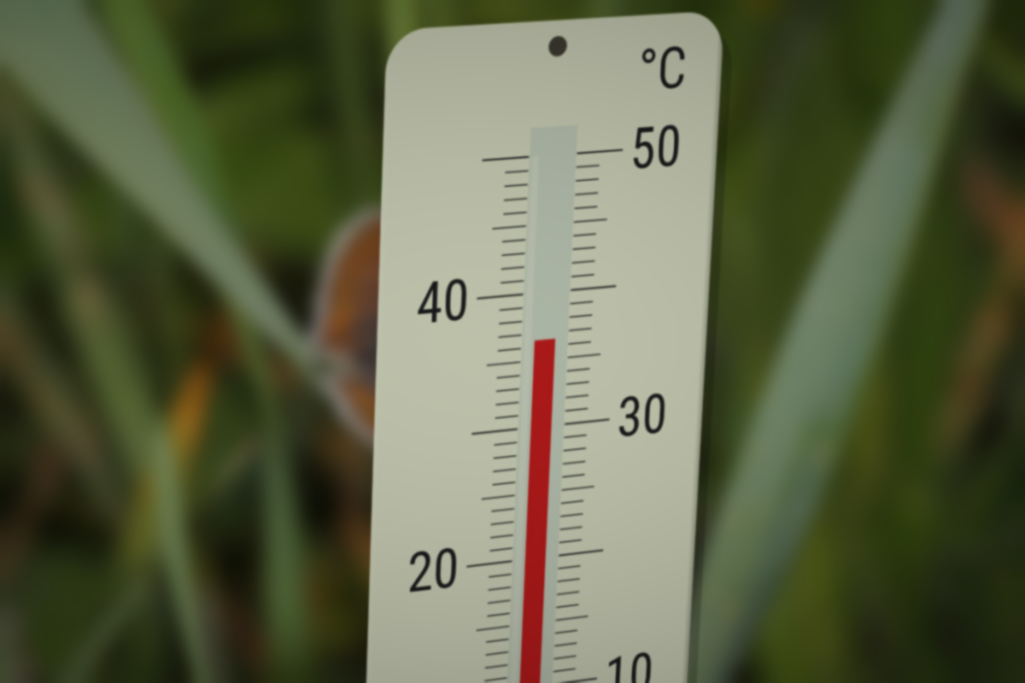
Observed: 36.5,°C
